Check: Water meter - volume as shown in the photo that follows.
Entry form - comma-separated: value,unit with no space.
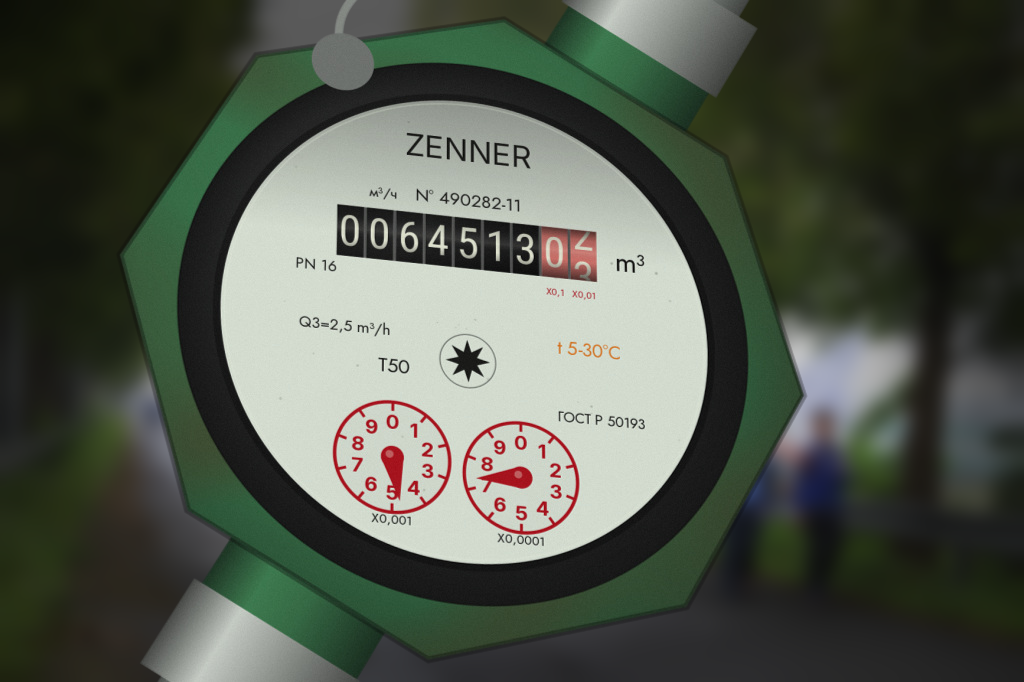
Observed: 64513.0247,m³
